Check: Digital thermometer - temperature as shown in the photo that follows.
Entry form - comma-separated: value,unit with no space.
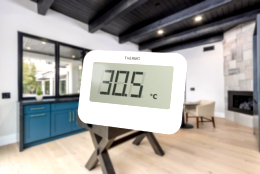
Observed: 30.5,°C
